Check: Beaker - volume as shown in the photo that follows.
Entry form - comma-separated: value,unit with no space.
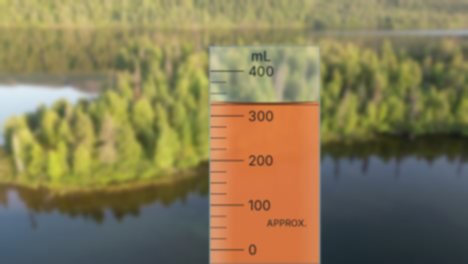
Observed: 325,mL
